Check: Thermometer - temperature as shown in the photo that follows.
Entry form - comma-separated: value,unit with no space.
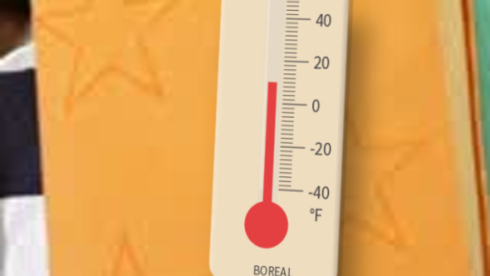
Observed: 10,°F
